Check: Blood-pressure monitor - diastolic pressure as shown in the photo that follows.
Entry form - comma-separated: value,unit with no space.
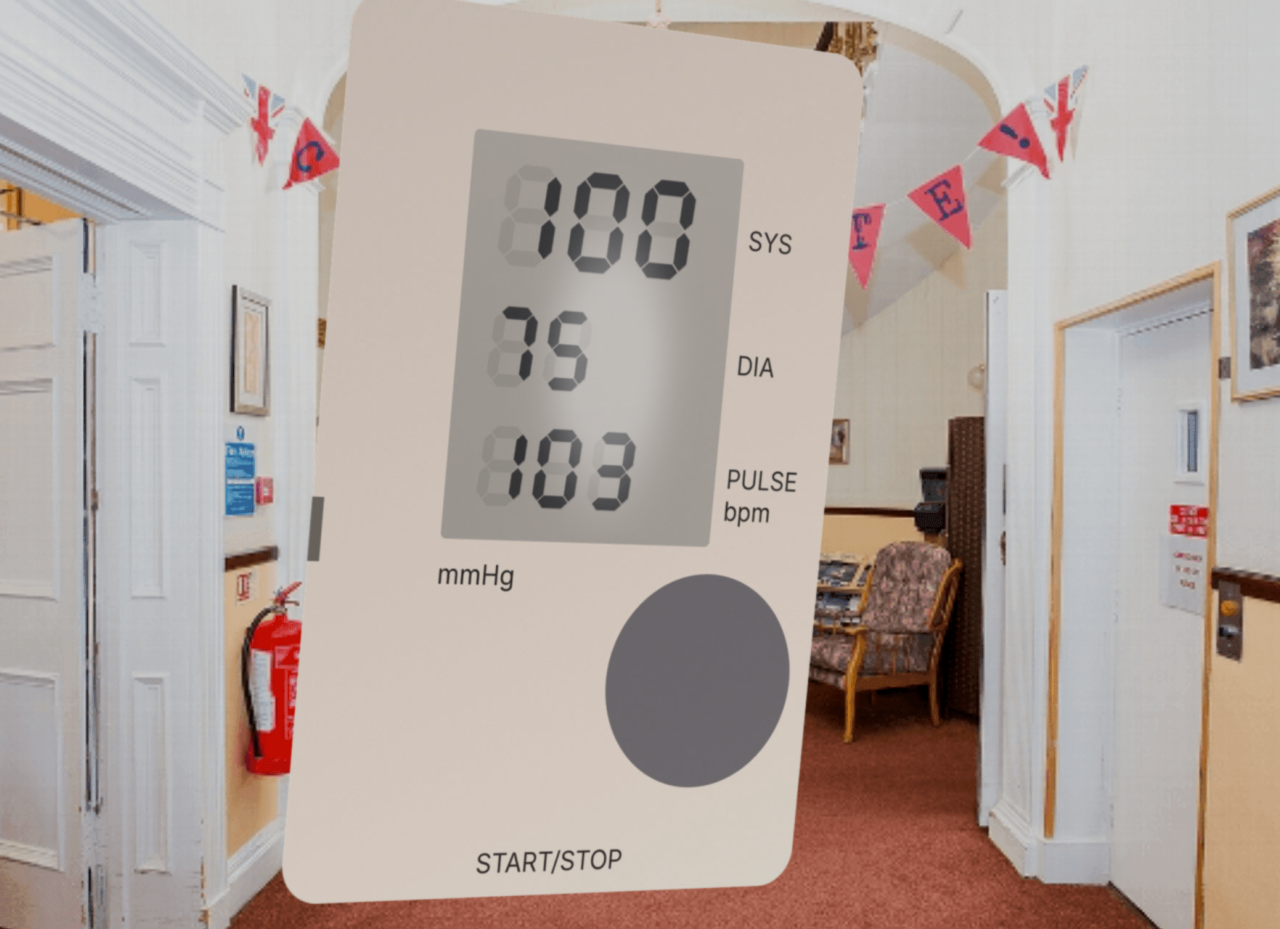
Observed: 75,mmHg
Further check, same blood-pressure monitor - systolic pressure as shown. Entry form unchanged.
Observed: 100,mmHg
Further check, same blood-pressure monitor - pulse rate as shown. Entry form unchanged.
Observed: 103,bpm
